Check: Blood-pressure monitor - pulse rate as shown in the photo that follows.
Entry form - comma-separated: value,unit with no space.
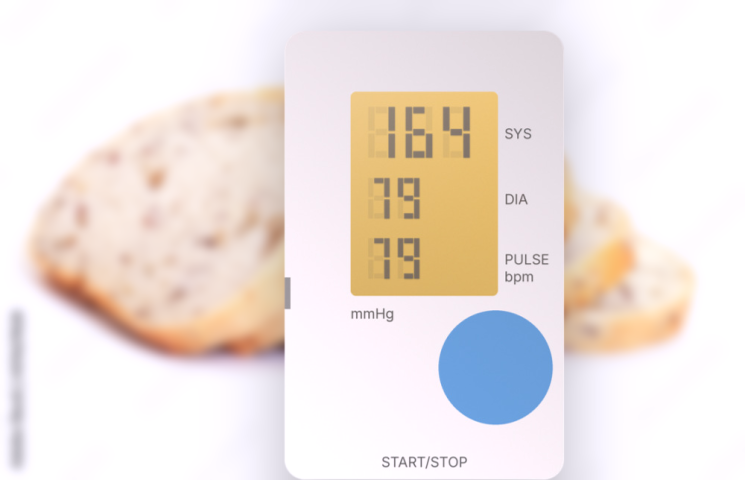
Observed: 79,bpm
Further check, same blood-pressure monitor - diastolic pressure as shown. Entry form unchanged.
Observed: 79,mmHg
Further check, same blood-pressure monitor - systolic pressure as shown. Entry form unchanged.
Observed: 164,mmHg
